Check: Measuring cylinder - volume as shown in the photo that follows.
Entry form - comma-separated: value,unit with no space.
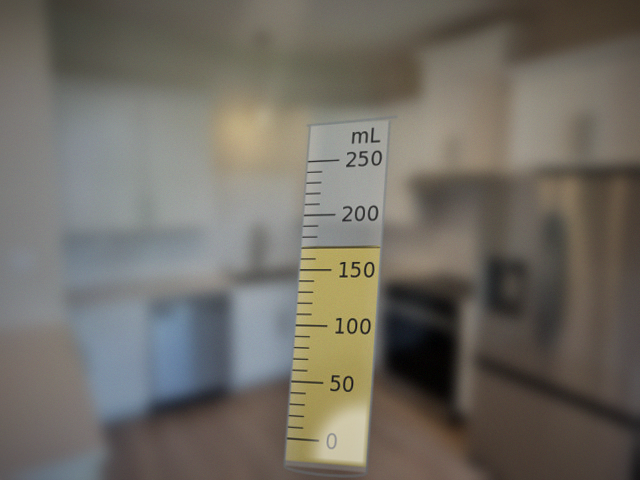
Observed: 170,mL
